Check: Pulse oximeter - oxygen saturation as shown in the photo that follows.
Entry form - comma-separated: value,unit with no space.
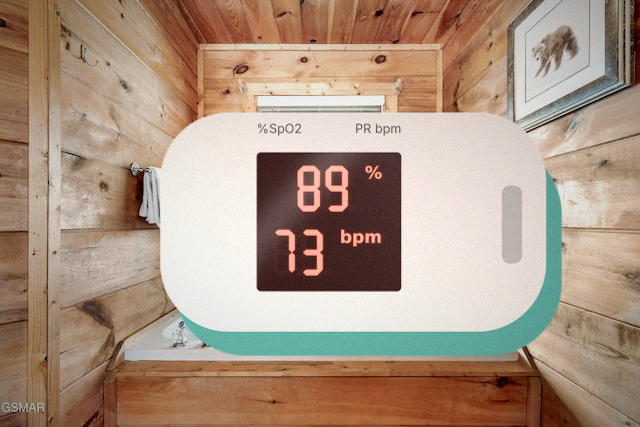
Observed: 89,%
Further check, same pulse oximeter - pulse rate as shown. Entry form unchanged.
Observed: 73,bpm
